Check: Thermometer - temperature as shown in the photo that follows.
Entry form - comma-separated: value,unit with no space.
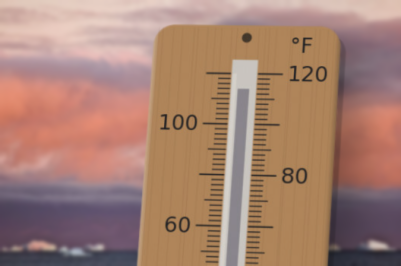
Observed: 114,°F
